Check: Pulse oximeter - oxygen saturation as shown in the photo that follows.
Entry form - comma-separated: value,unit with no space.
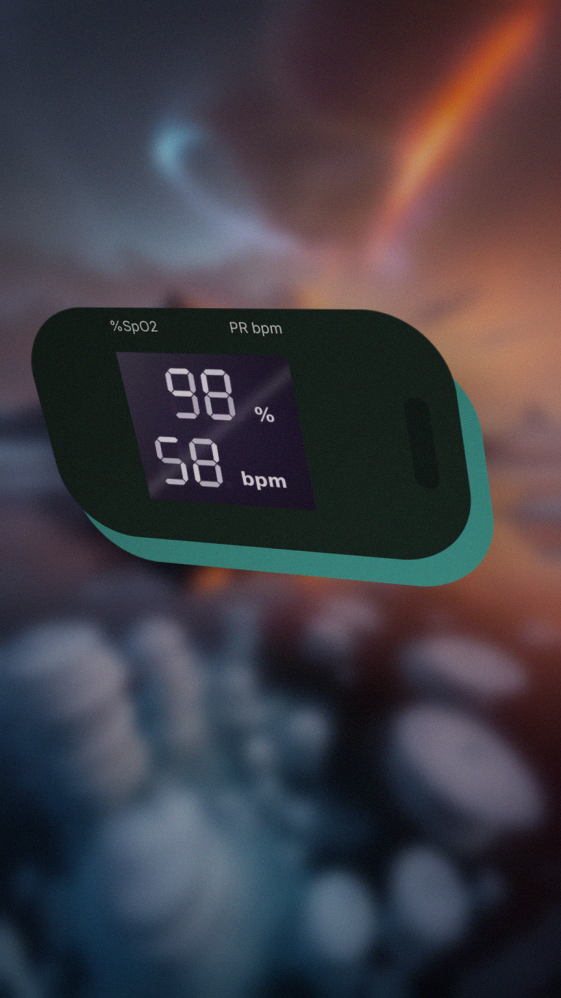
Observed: 98,%
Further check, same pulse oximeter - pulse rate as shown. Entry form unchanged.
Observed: 58,bpm
